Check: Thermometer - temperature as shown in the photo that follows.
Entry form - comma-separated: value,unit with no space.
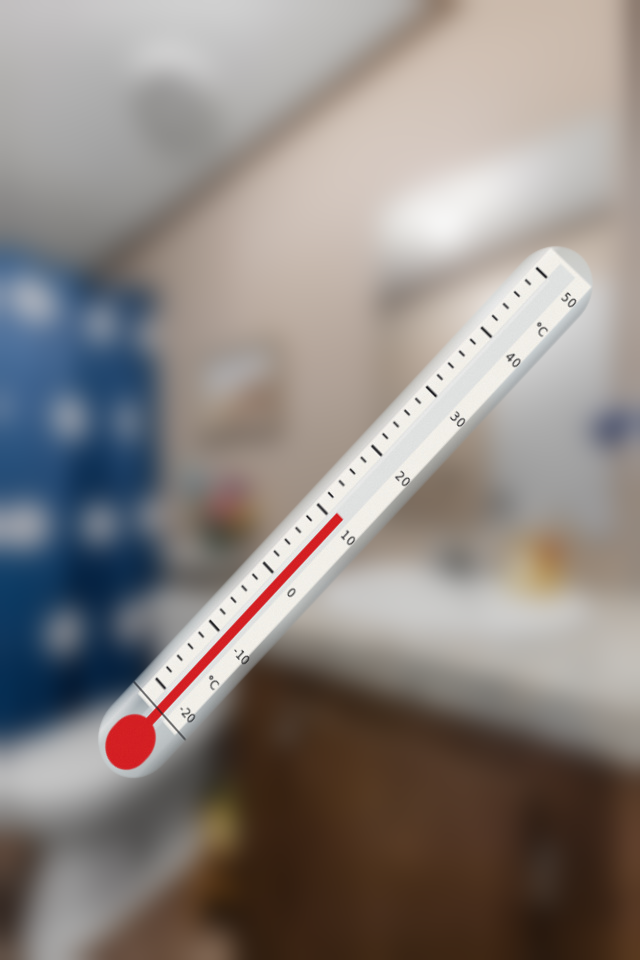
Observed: 11,°C
